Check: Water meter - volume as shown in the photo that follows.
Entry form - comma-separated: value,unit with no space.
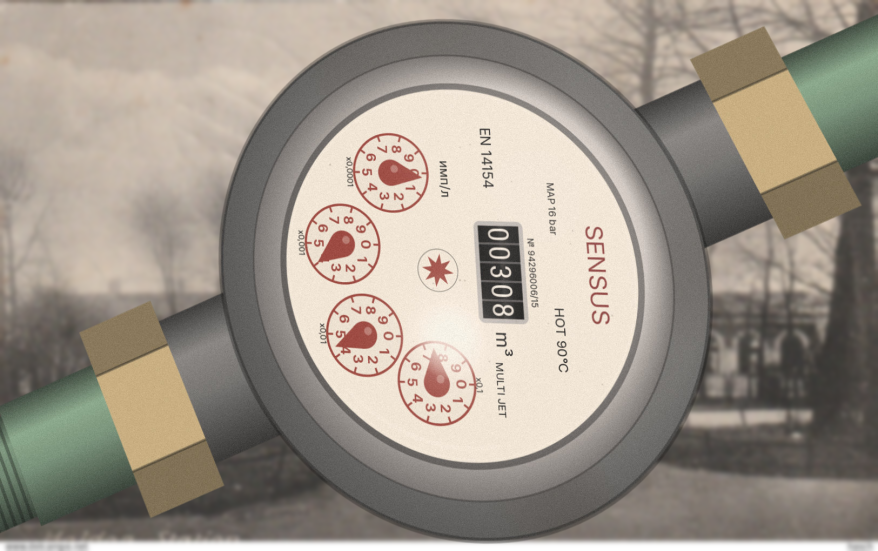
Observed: 308.7440,m³
